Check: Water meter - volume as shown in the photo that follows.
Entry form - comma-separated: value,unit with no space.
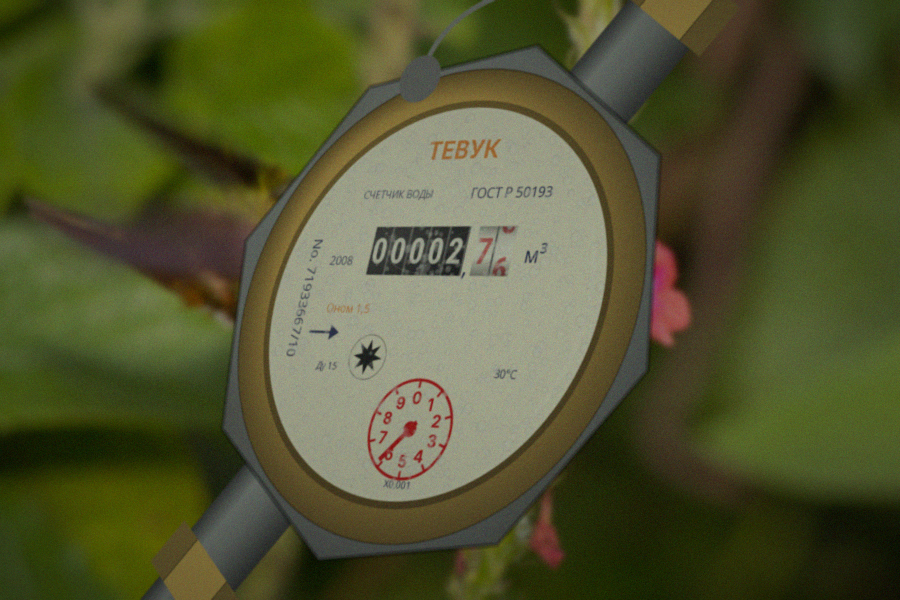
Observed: 2.756,m³
